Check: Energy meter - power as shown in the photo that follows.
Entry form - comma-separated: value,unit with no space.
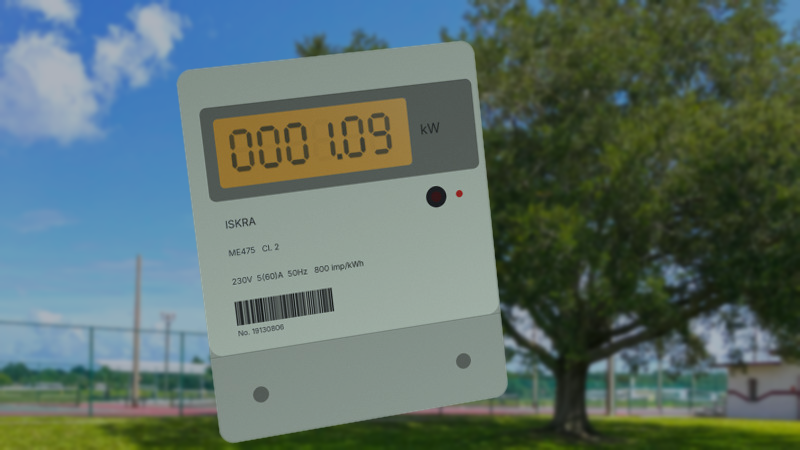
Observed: 1.09,kW
